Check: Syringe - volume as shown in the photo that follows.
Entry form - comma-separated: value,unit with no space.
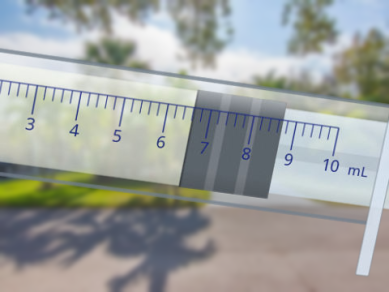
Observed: 6.6,mL
